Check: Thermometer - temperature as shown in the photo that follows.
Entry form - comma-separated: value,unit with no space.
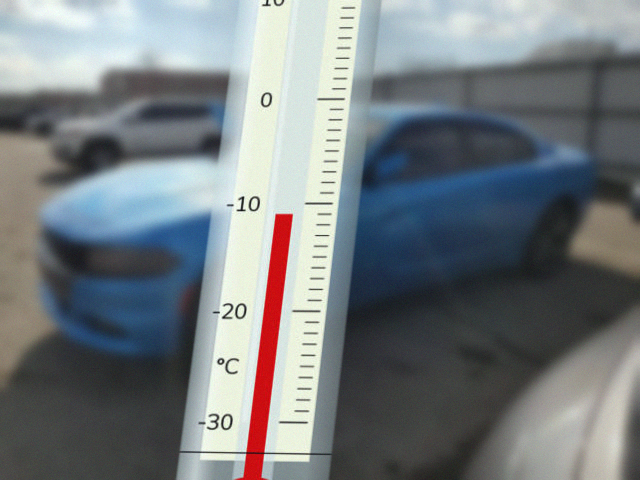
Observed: -11,°C
